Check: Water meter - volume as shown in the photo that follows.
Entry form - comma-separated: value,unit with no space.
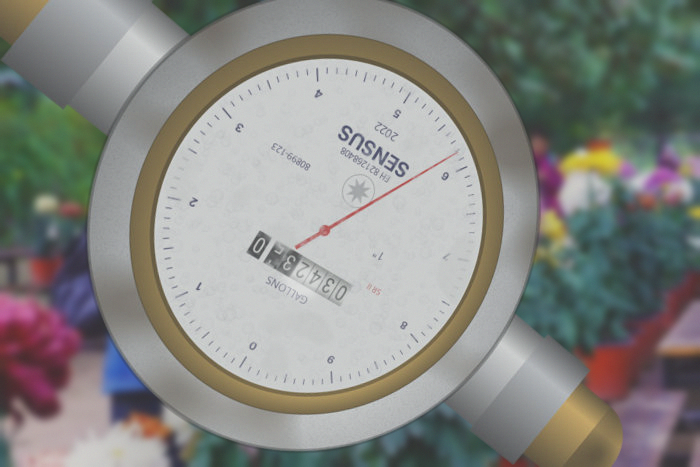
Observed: 342345.8,gal
